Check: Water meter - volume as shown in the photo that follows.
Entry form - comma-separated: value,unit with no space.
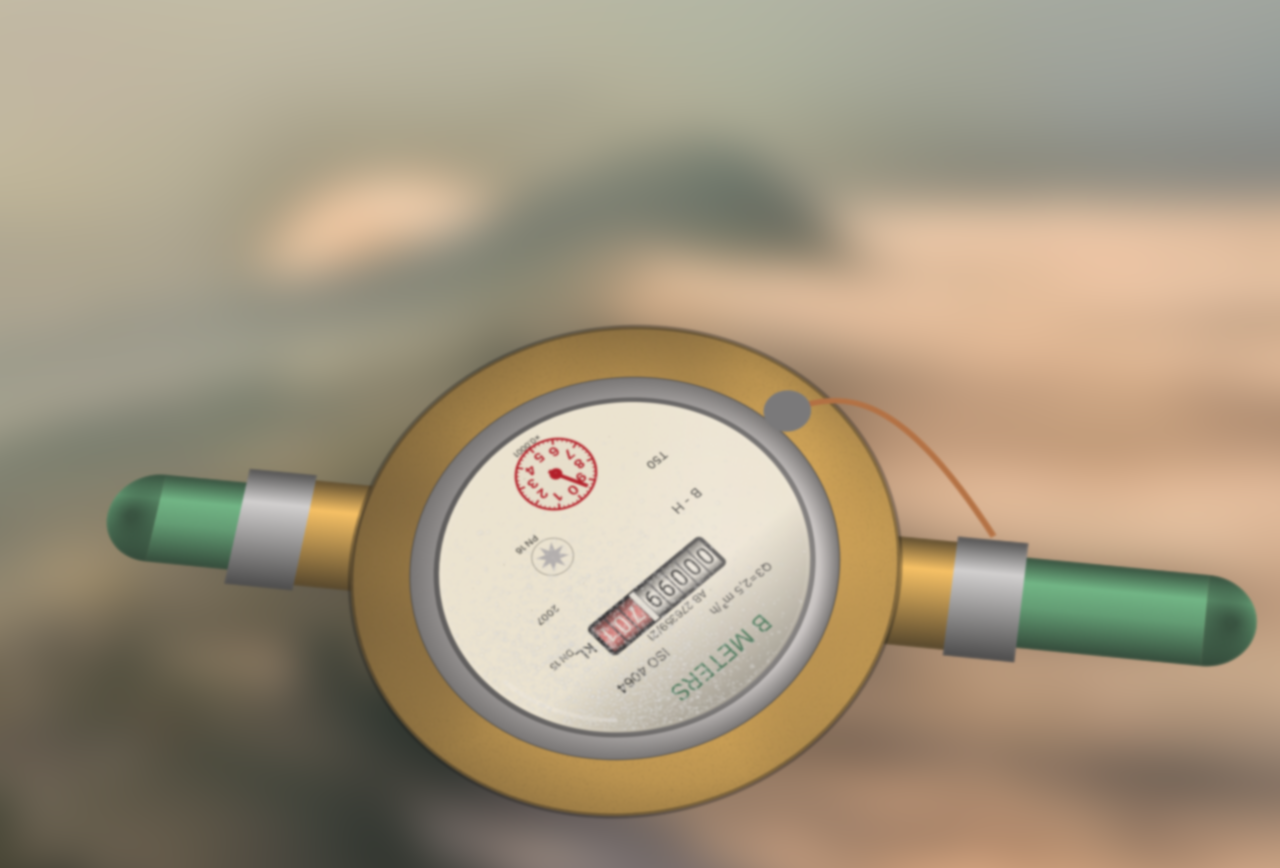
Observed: 99.7009,kL
